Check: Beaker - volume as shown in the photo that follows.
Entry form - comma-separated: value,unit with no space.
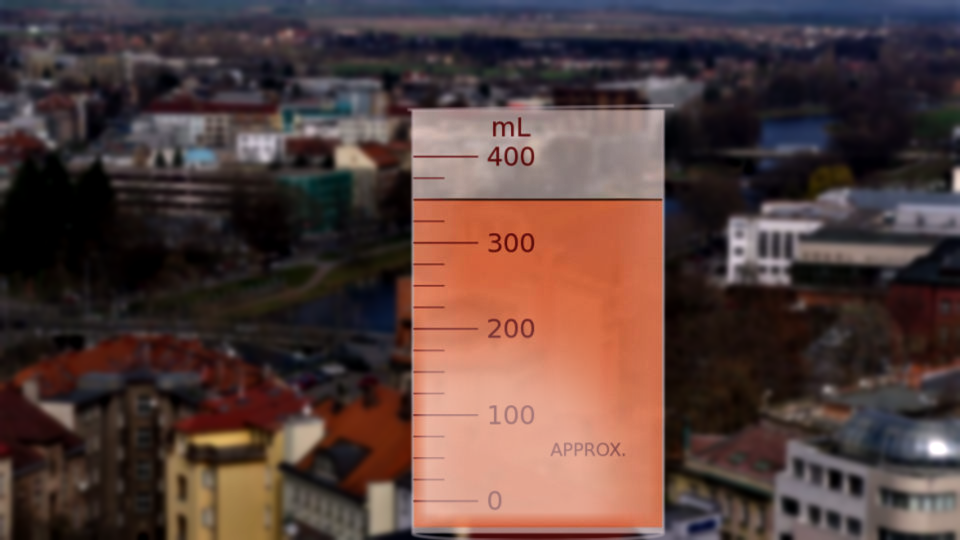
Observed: 350,mL
